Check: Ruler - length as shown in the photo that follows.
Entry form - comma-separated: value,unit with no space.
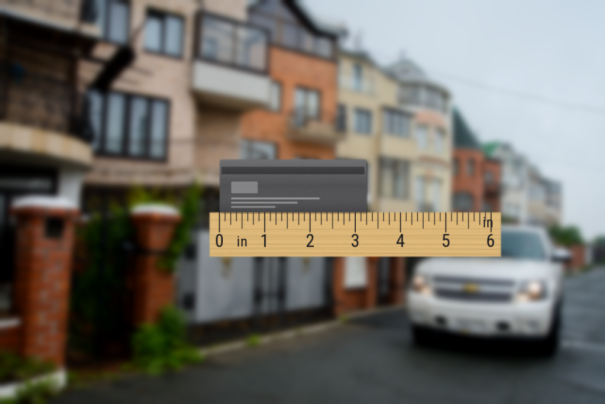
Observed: 3.25,in
